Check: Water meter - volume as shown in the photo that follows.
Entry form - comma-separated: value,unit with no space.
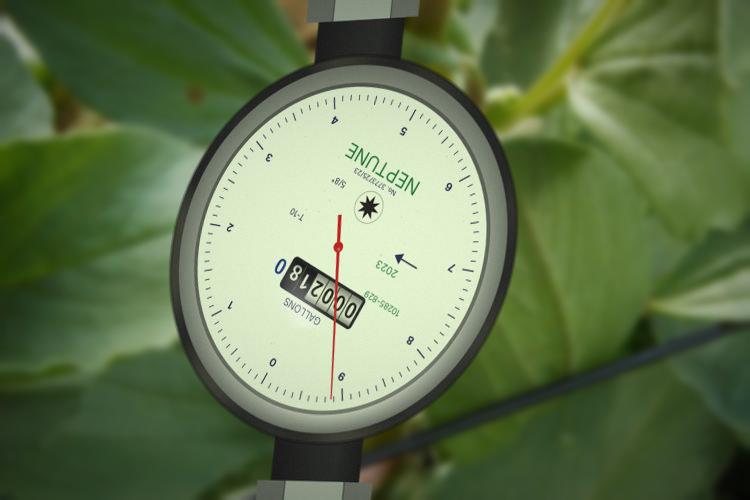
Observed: 2179.1,gal
